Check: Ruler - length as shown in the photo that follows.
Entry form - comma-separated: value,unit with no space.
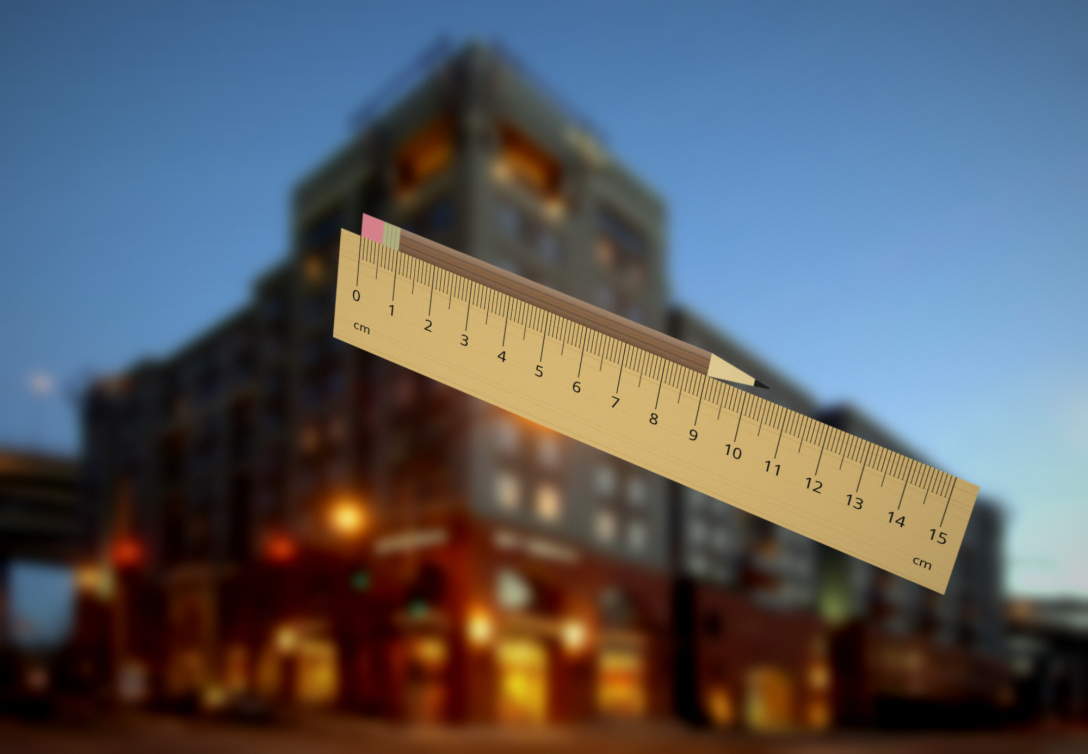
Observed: 10.5,cm
